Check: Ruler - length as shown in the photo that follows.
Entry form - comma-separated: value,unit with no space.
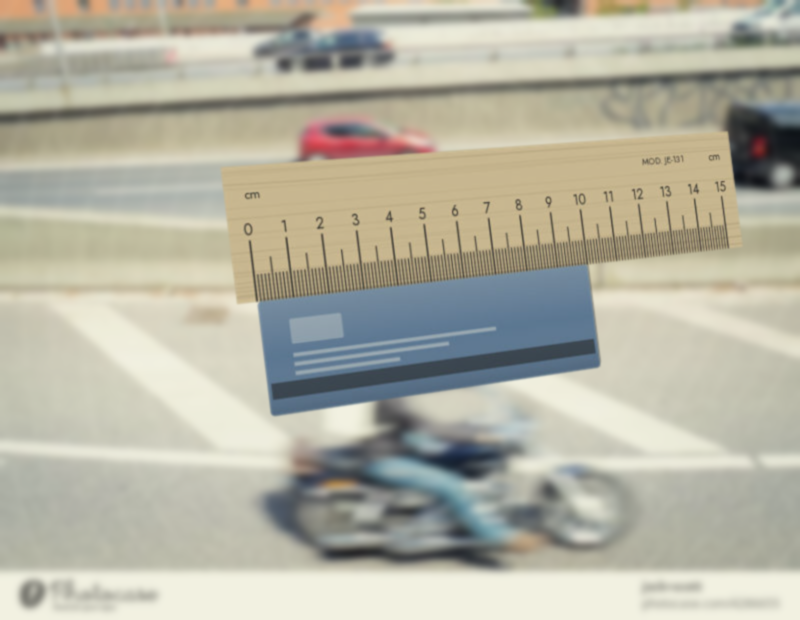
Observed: 10,cm
